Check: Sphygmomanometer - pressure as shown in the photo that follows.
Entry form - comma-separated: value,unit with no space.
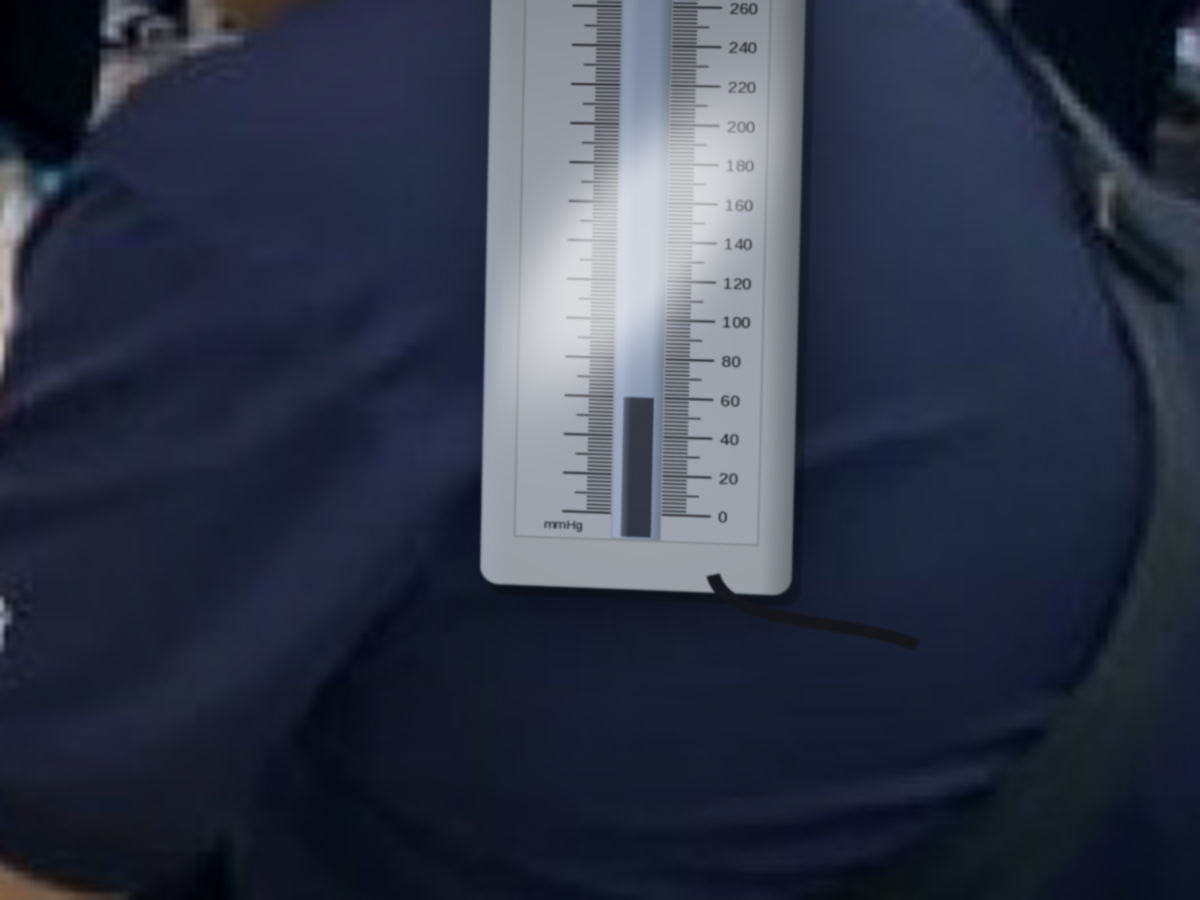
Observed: 60,mmHg
